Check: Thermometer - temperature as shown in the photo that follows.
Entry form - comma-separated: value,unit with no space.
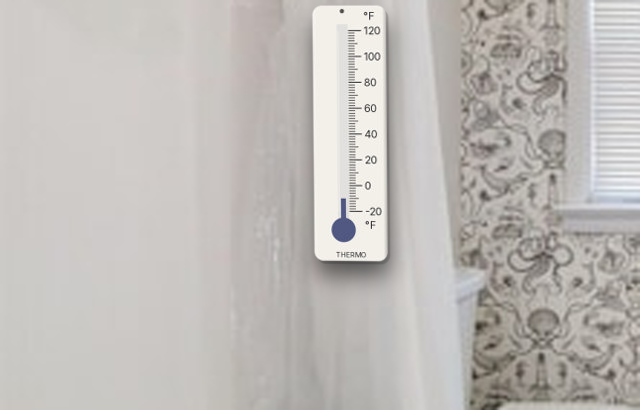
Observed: -10,°F
